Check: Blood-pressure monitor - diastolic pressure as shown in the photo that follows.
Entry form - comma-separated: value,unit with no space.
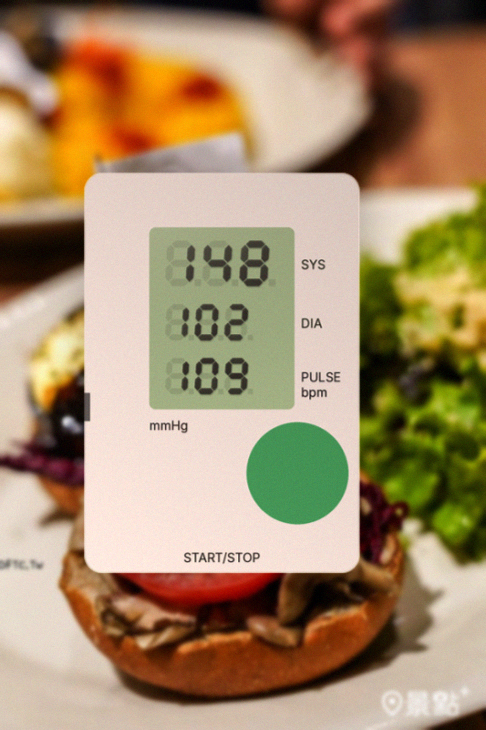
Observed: 102,mmHg
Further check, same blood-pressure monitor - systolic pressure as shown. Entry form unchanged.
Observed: 148,mmHg
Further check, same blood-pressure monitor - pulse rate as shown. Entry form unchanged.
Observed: 109,bpm
